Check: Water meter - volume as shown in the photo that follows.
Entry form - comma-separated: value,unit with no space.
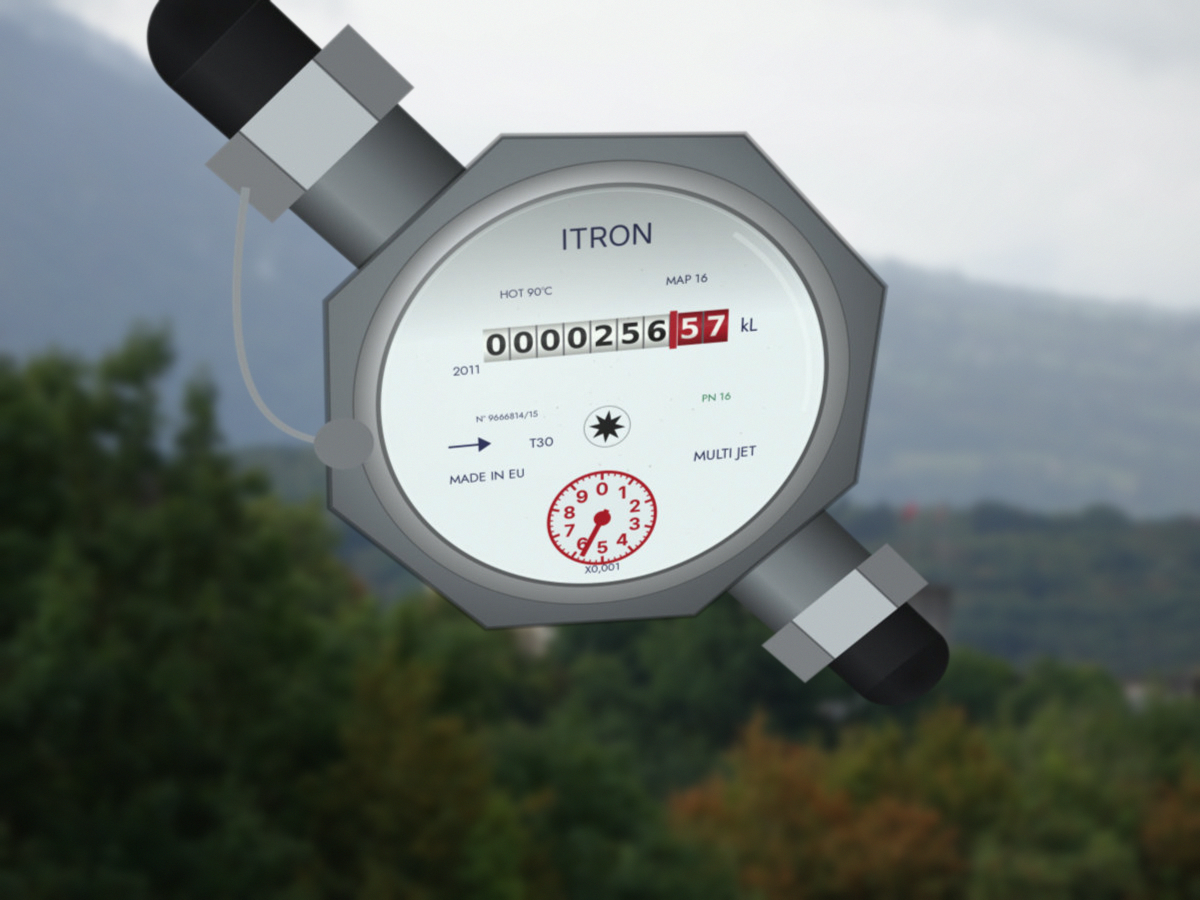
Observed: 256.575,kL
